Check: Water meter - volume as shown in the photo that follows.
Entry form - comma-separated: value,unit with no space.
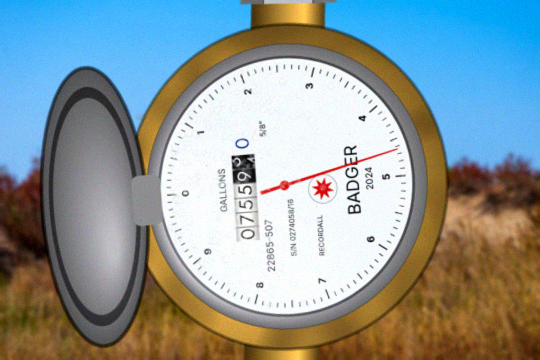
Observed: 755934.6,gal
